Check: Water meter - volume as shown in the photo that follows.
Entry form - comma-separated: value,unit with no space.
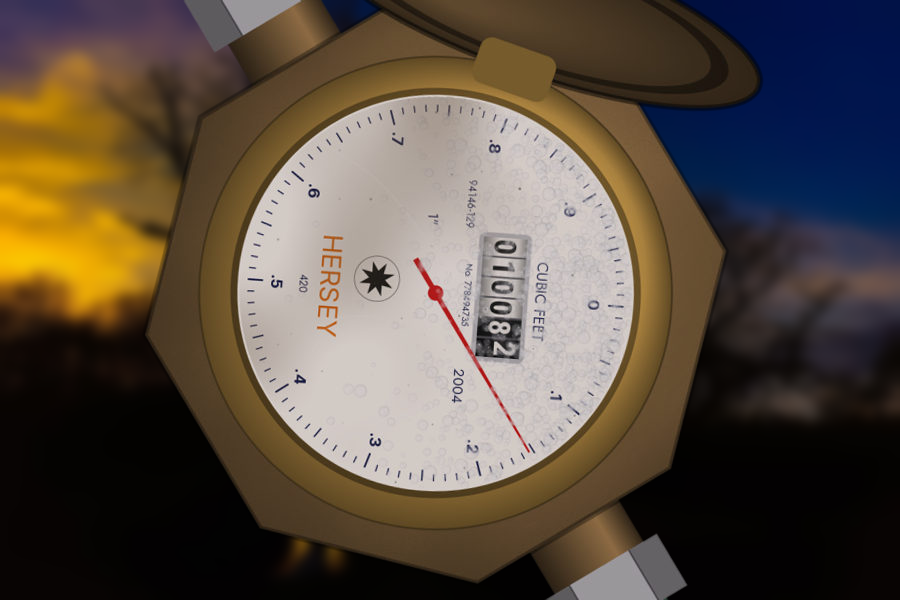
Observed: 10082.15,ft³
